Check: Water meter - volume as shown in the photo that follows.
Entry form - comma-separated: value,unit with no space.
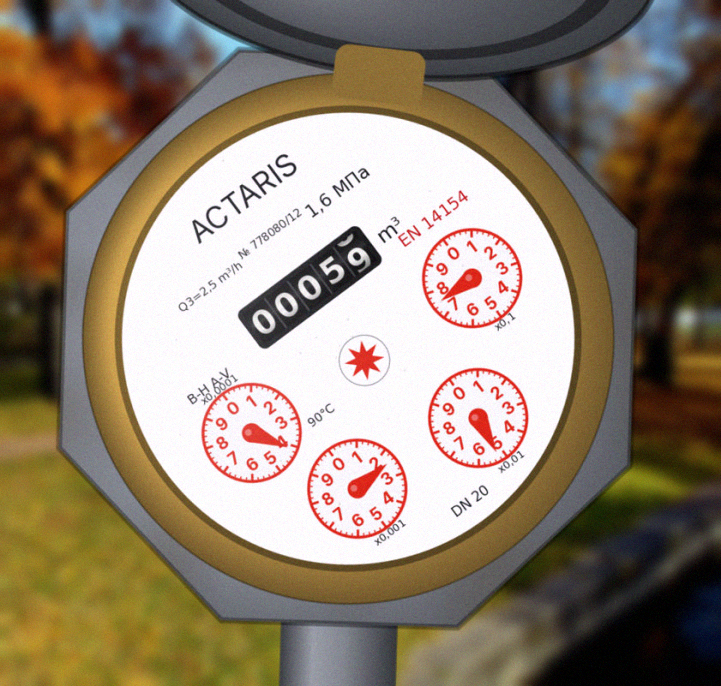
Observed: 58.7524,m³
